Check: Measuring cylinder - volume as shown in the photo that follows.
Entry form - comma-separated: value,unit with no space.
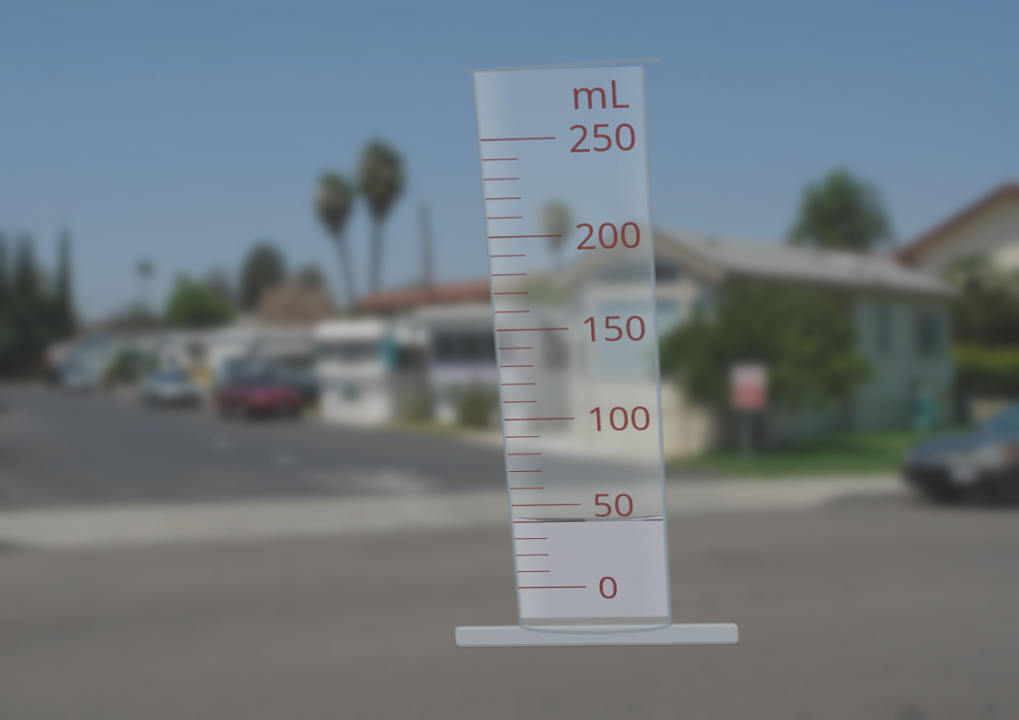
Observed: 40,mL
